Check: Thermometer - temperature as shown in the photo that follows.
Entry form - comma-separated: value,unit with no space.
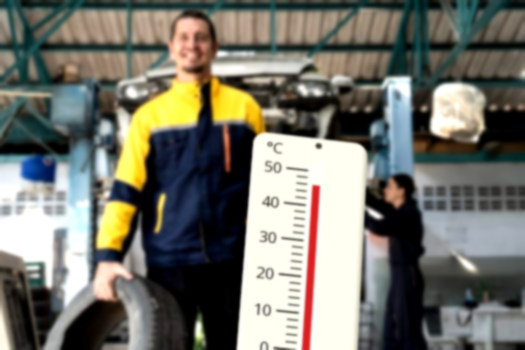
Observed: 46,°C
